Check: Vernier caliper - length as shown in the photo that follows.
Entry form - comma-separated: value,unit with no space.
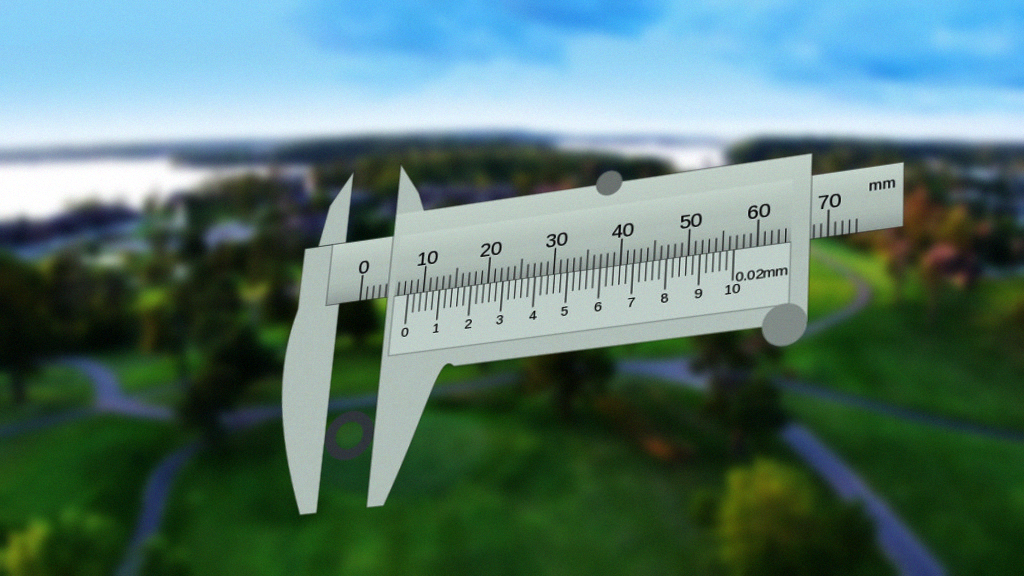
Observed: 7.6,mm
